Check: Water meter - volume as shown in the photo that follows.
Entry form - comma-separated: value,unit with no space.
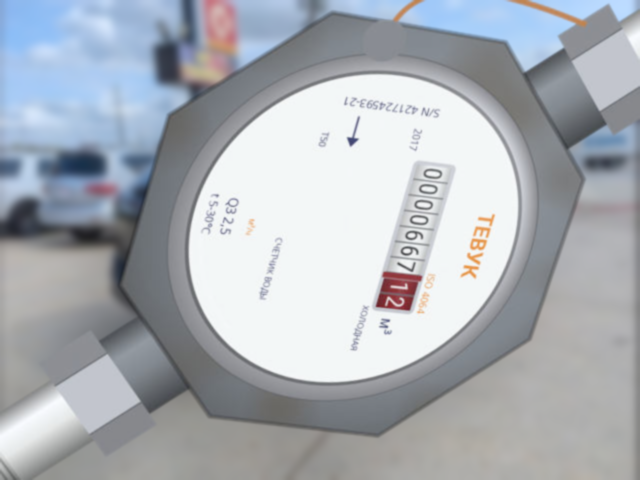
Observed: 667.12,m³
